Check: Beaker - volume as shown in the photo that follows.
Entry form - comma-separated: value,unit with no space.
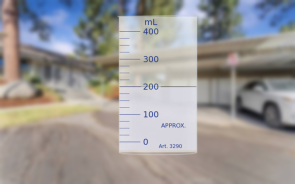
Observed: 200,mL
